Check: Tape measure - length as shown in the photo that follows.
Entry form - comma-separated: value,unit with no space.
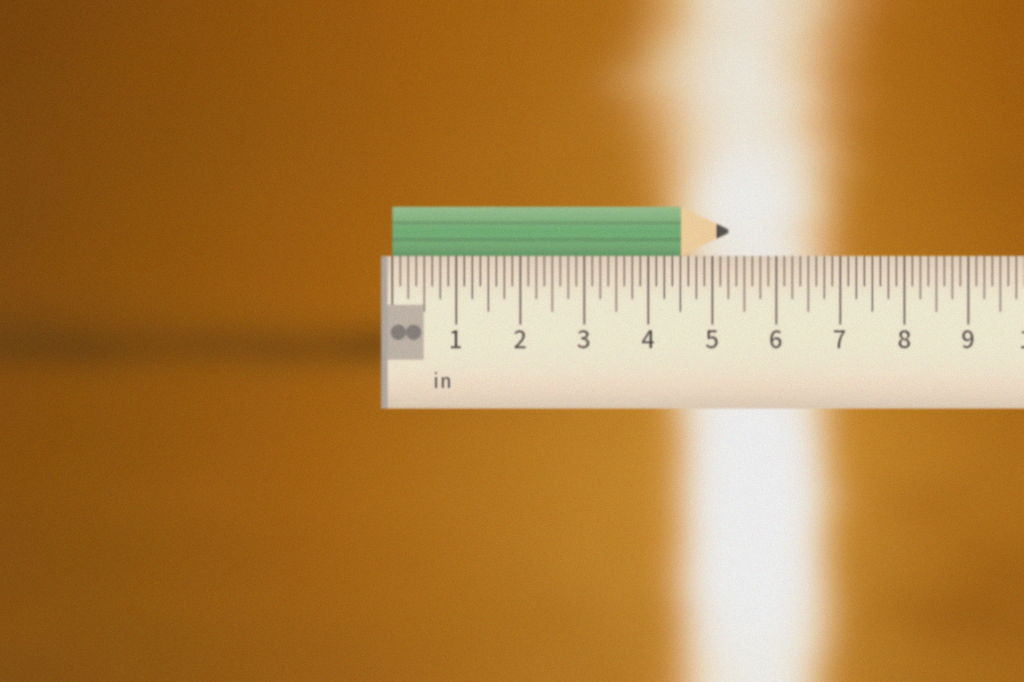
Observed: 5.25,in
